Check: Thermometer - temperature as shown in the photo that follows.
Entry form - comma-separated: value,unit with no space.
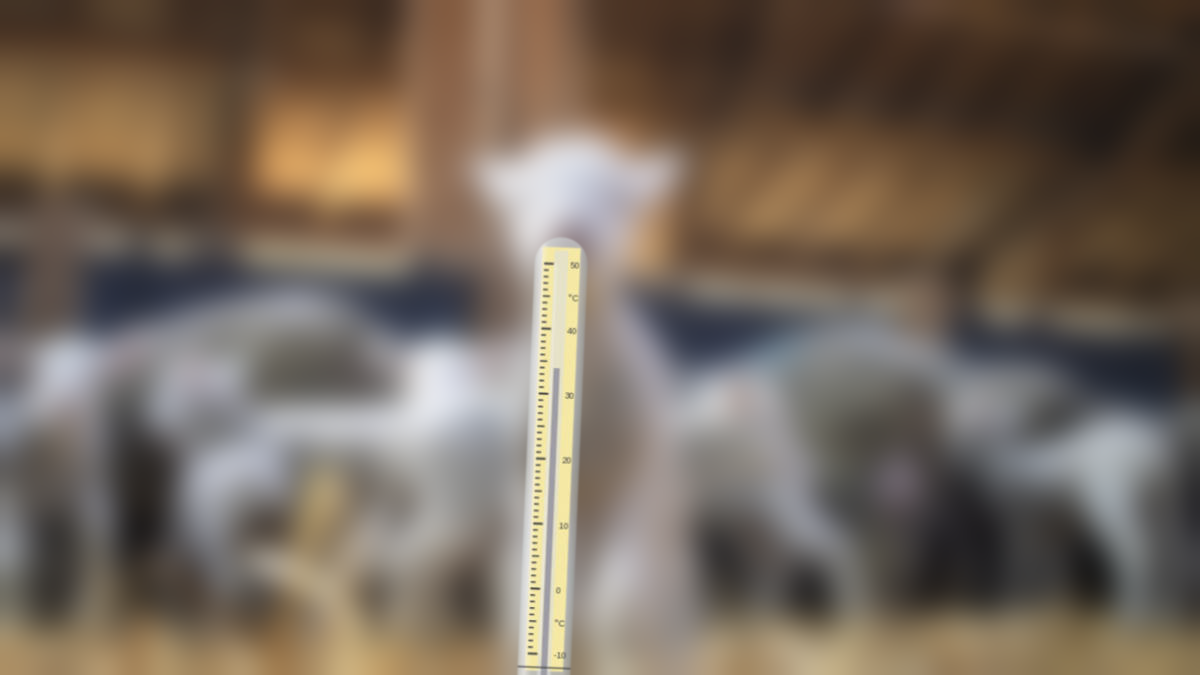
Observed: 34,°C
